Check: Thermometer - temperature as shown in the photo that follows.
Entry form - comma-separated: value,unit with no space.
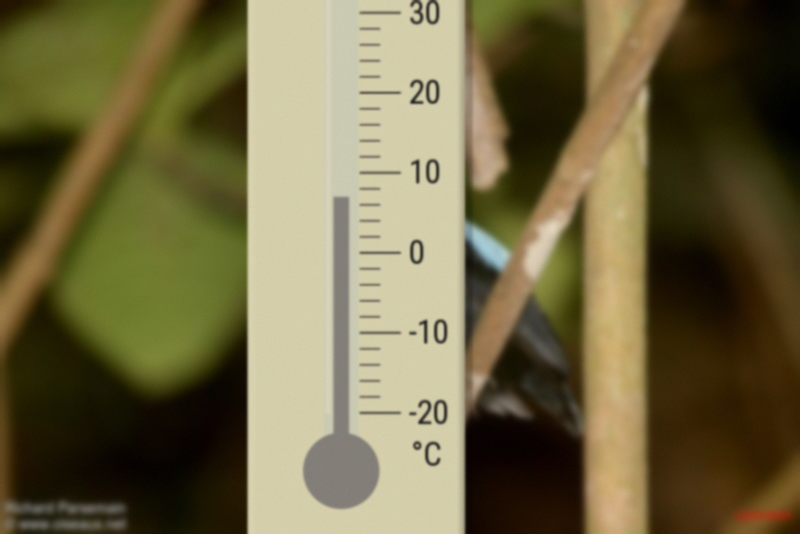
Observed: 7,°C
